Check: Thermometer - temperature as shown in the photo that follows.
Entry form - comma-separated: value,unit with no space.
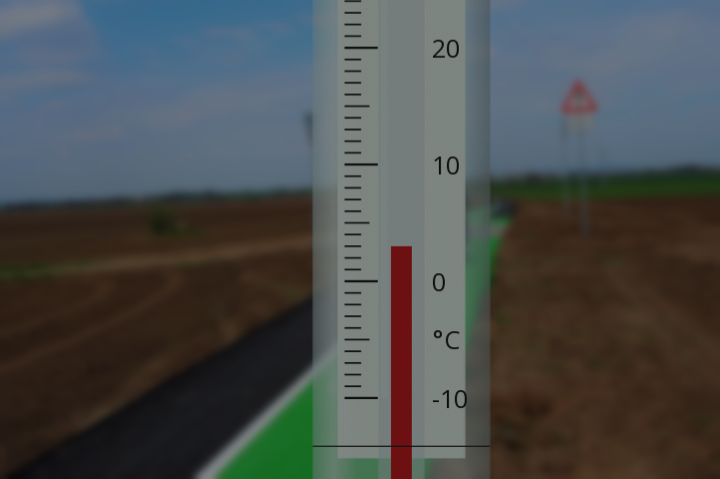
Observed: 3,°C
